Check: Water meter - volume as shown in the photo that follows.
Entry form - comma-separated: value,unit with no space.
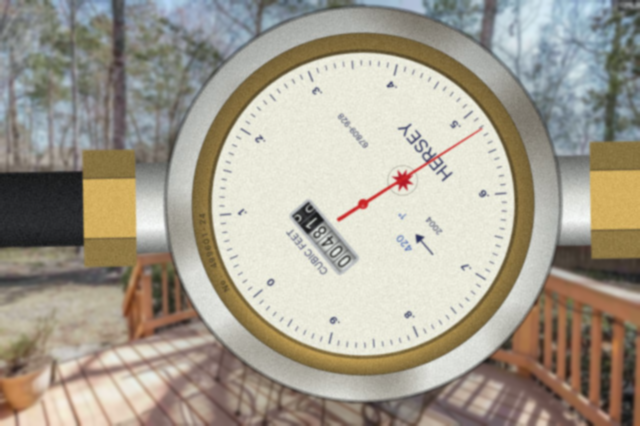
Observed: 4818.52,ft³
